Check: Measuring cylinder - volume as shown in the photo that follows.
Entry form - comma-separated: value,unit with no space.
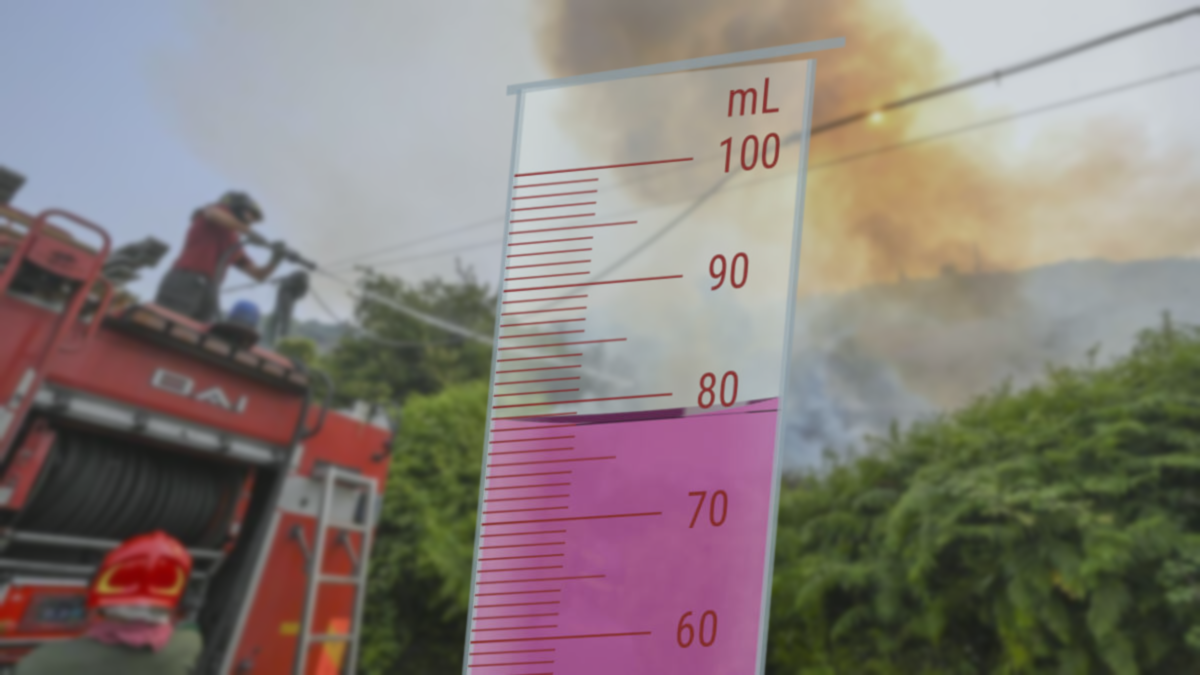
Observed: 78,mL
